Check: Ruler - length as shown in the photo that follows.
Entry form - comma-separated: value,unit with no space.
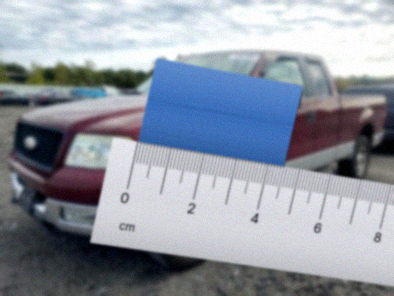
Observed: 4.5,cm
